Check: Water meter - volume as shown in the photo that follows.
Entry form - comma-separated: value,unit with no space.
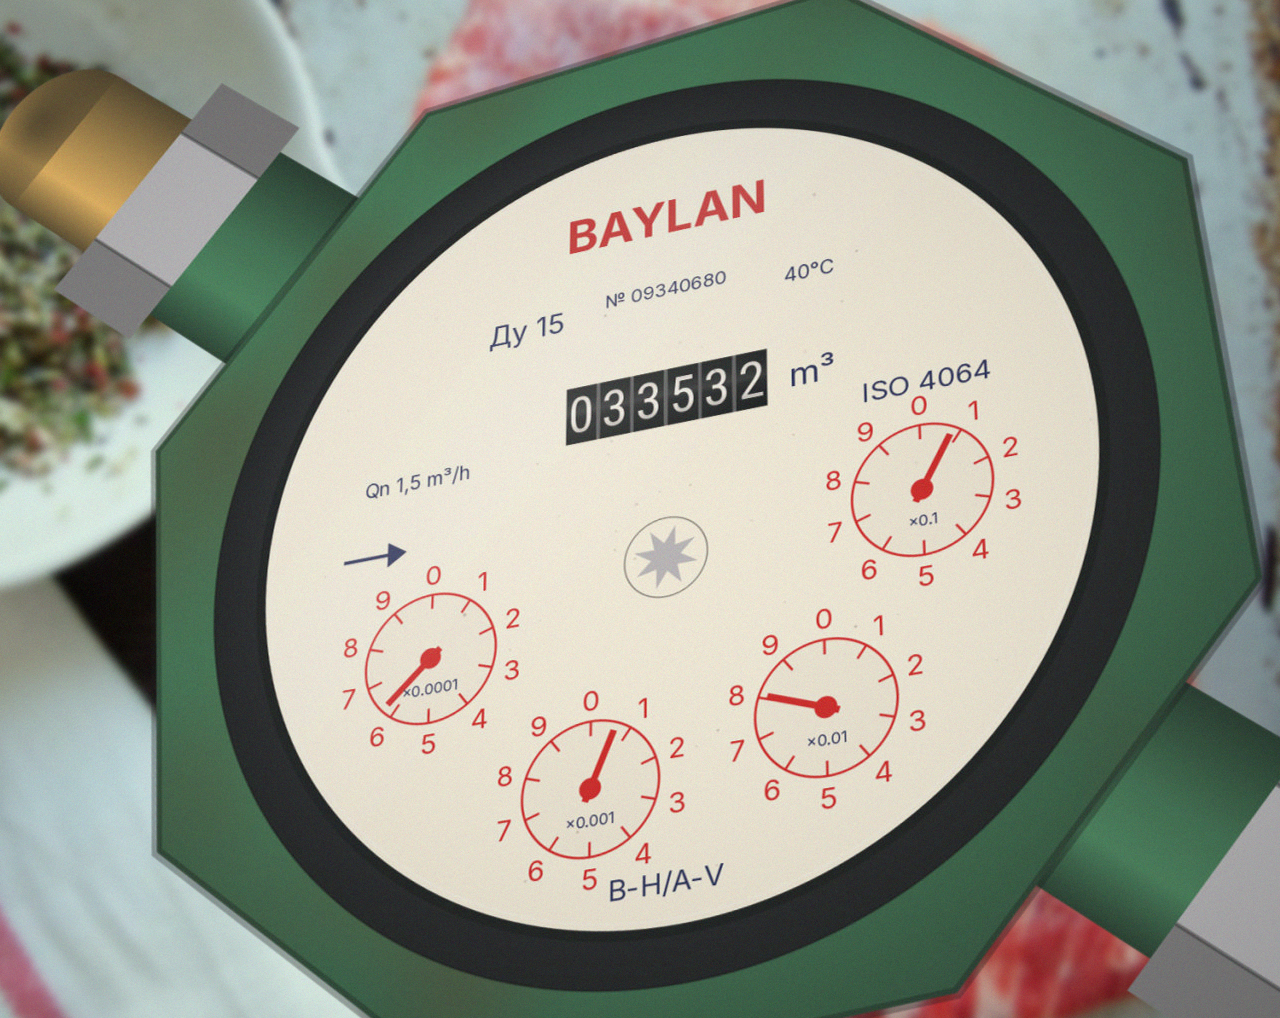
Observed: 33532.0806,m³
